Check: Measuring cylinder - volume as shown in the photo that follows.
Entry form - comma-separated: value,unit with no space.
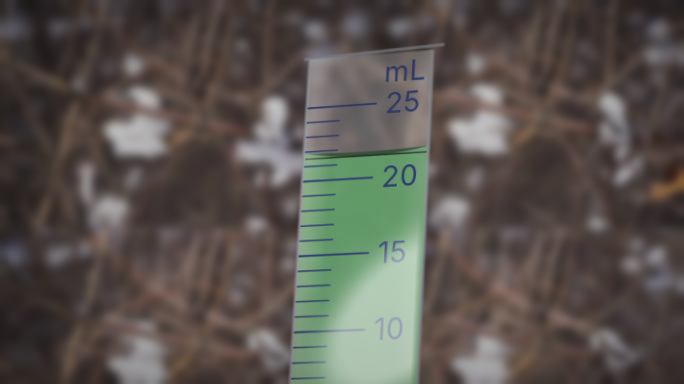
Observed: 21.5,mL
